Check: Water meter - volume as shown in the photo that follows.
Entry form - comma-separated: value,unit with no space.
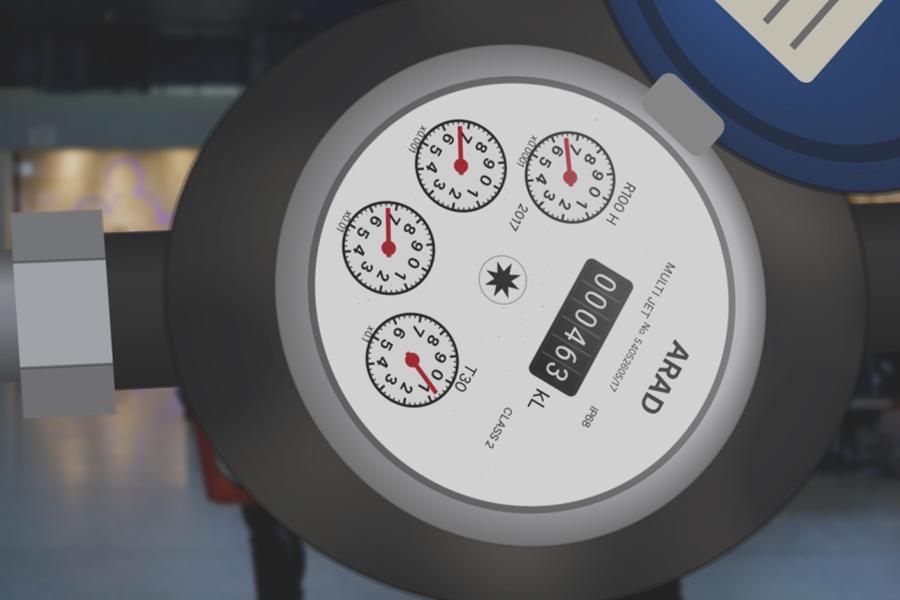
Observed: 463.0666,kL
